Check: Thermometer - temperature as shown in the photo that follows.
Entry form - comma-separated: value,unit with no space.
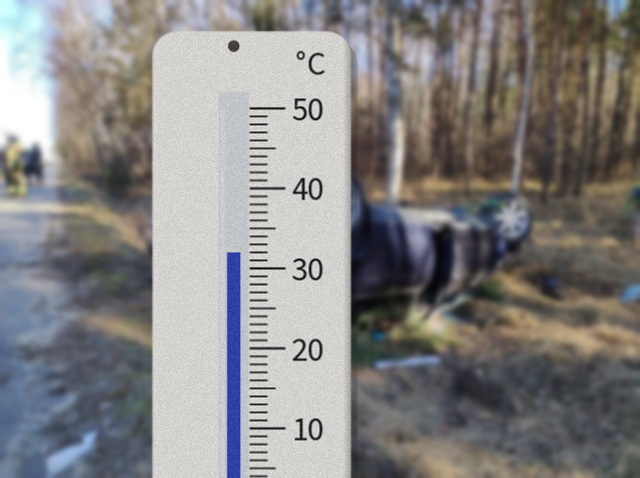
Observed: 32,°C
